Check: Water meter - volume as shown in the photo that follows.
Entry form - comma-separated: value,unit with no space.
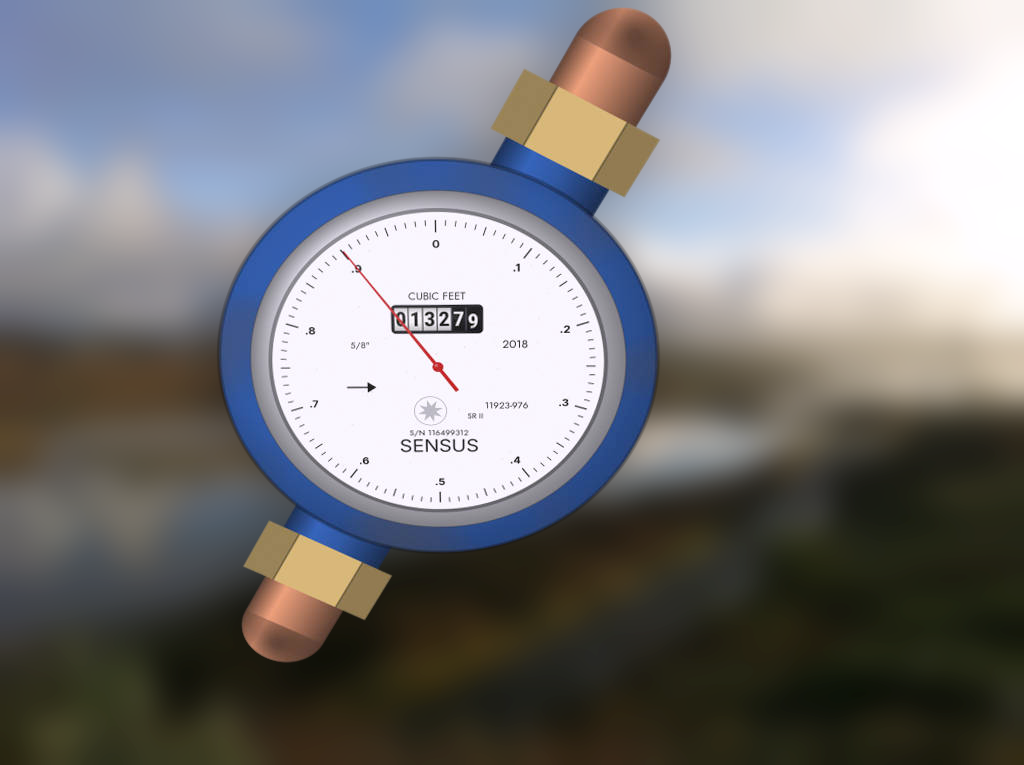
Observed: 13278.90,ft³
